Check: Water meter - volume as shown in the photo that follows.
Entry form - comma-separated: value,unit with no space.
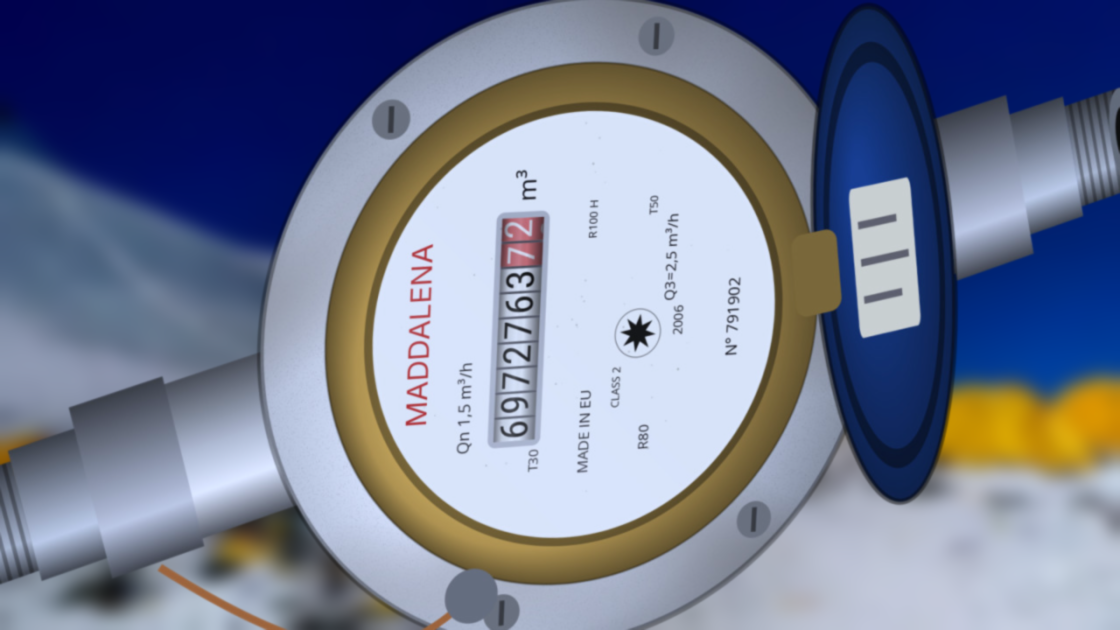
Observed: 6972763.72,m³
